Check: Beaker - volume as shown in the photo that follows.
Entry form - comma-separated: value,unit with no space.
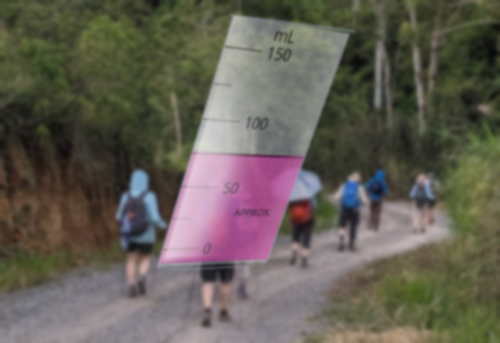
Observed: 75,mL
